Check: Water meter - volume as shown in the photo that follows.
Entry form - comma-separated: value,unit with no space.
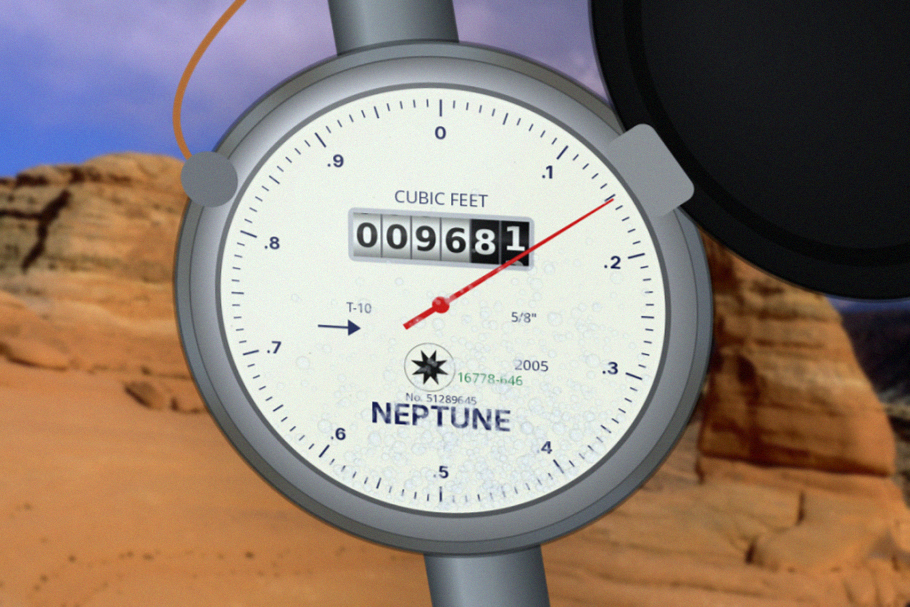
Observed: 9681.15,ft³
